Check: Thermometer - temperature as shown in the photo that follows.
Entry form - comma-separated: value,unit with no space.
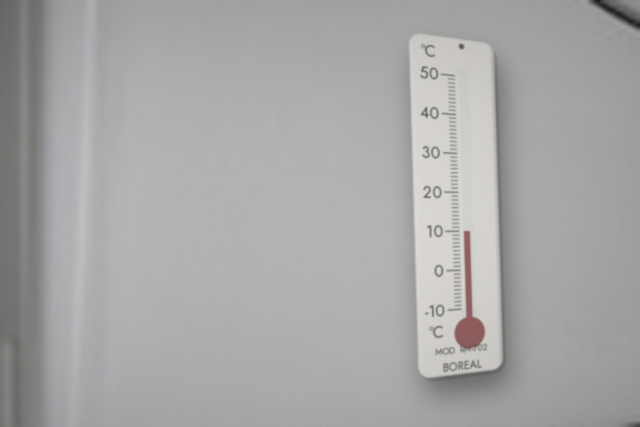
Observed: 10,°C
